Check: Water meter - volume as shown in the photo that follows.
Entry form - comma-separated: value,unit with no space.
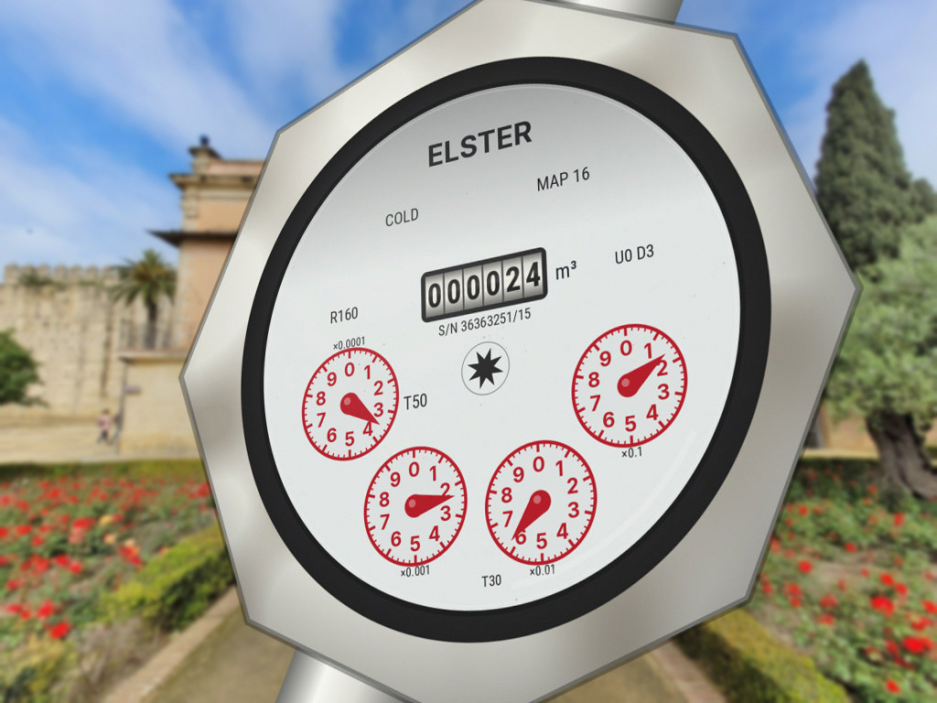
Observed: 24.1623,m³
